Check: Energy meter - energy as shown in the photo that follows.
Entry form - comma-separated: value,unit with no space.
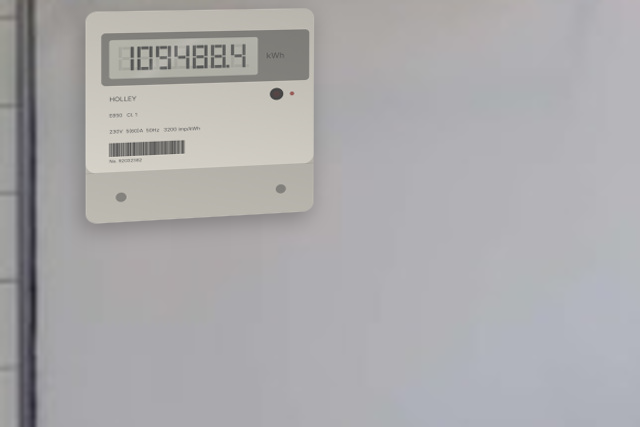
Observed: 109488.4,kWh
